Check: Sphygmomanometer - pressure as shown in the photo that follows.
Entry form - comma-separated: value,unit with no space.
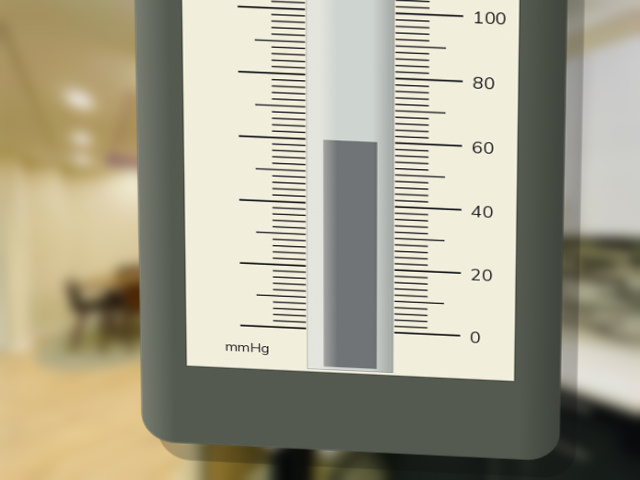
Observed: 60,mmHg
